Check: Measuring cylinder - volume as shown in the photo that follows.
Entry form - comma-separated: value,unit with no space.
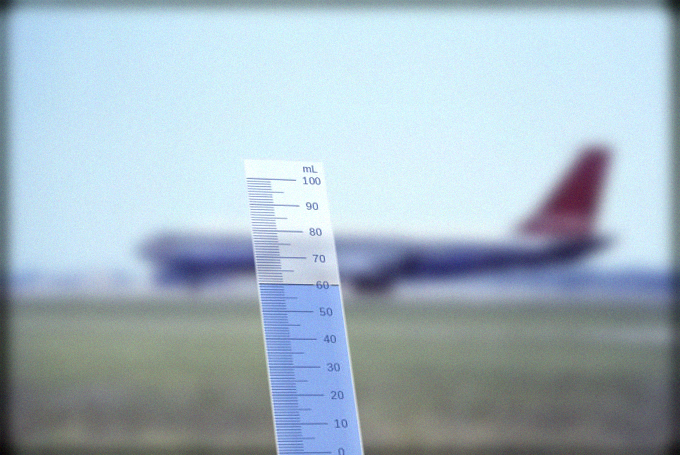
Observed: 60,mL
